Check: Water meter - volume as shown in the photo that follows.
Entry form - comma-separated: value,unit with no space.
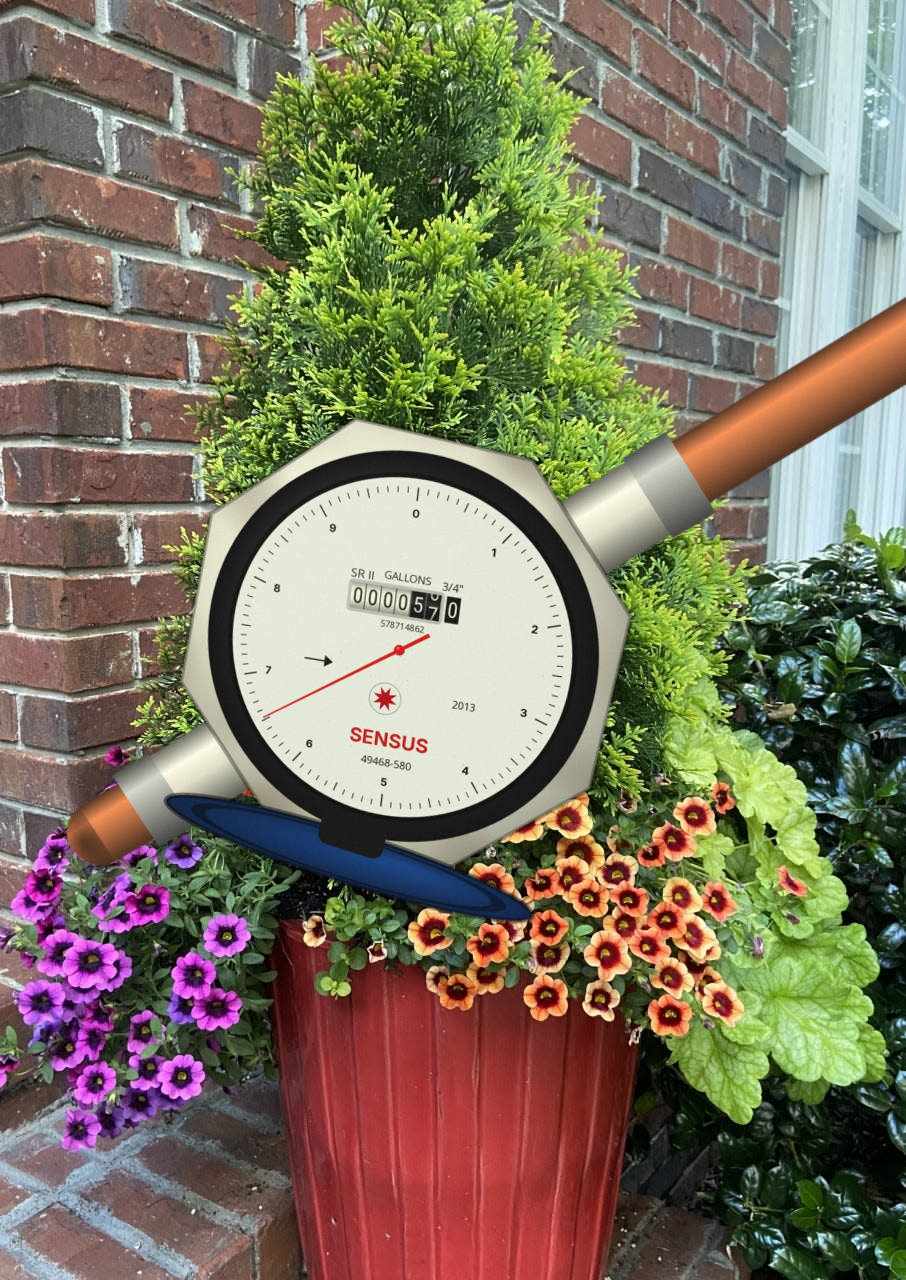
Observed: 566.5,gal
